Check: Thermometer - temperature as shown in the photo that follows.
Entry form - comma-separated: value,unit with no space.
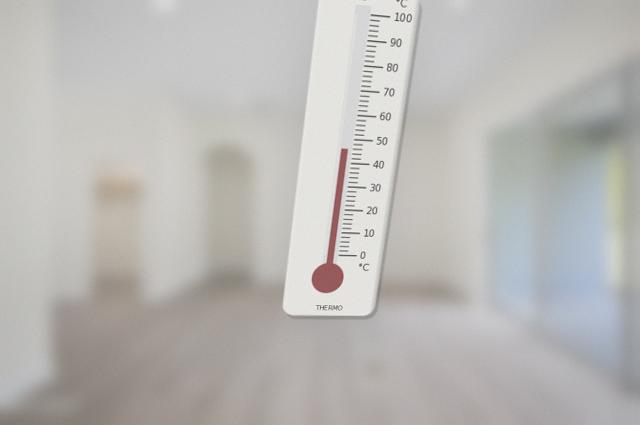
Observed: 46,°C
